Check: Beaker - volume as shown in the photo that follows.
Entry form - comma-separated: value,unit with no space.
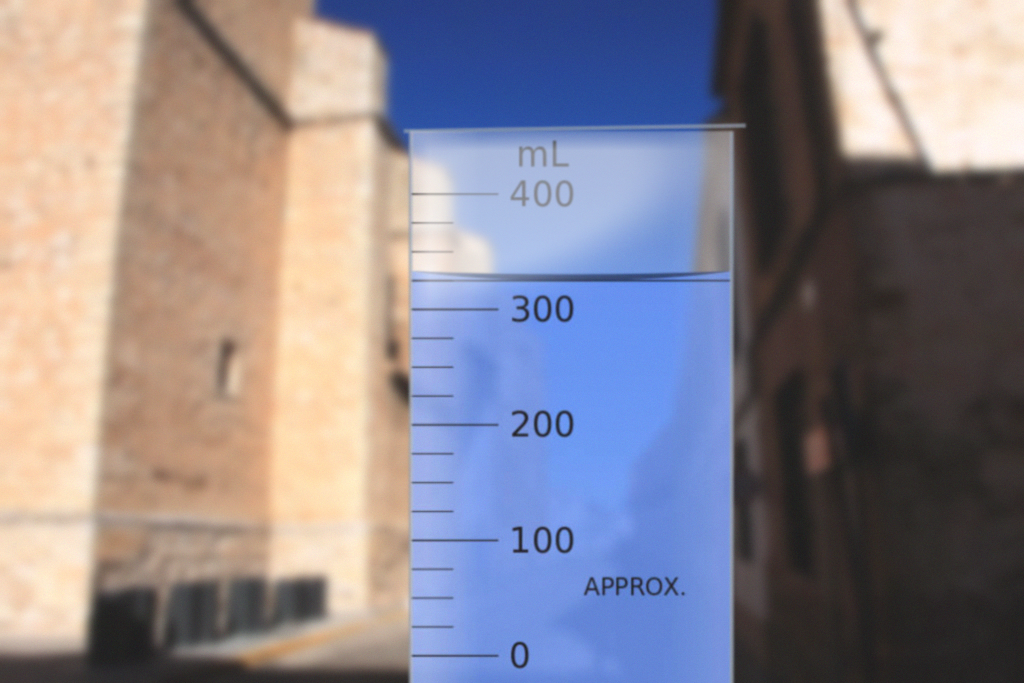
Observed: 325,mL
